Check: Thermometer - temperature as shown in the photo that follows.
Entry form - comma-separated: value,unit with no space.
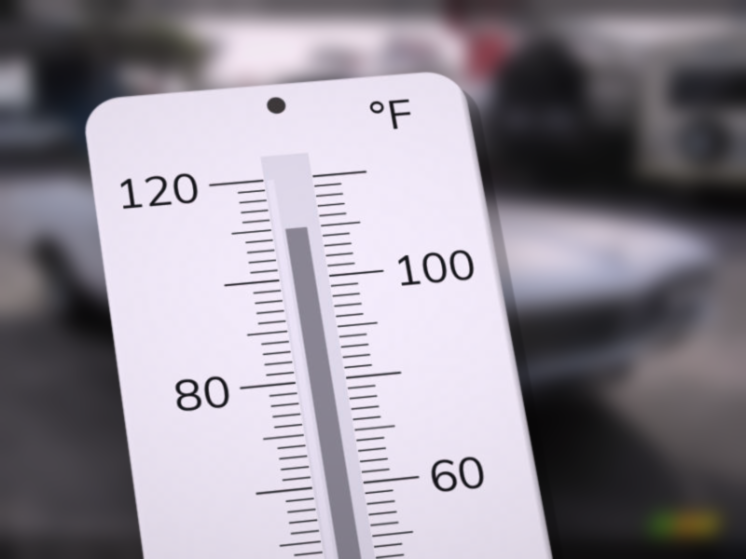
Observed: 110,°F
